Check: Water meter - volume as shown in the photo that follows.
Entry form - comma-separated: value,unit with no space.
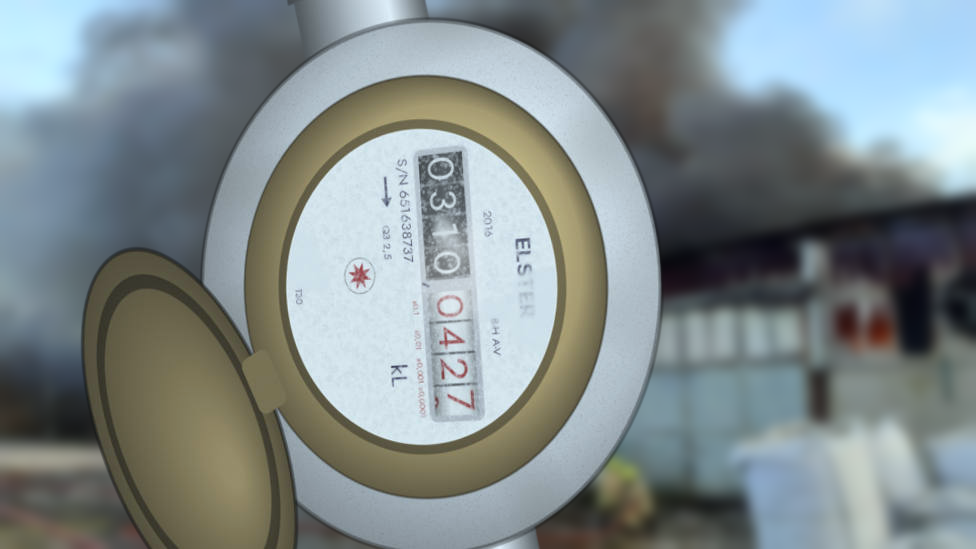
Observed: 310.0427,kL
